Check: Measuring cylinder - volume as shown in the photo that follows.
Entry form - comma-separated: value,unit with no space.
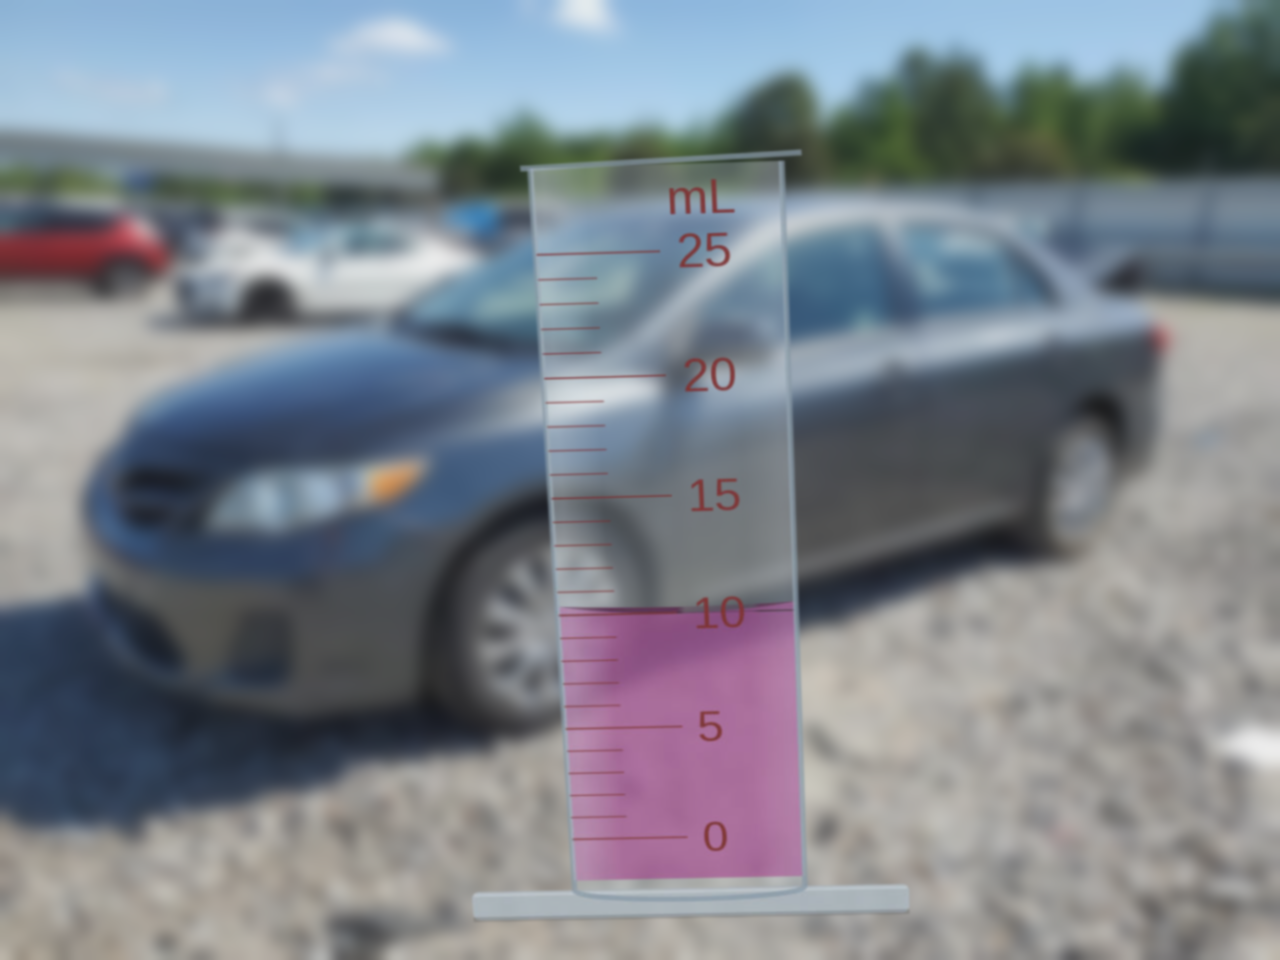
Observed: 10,mL
